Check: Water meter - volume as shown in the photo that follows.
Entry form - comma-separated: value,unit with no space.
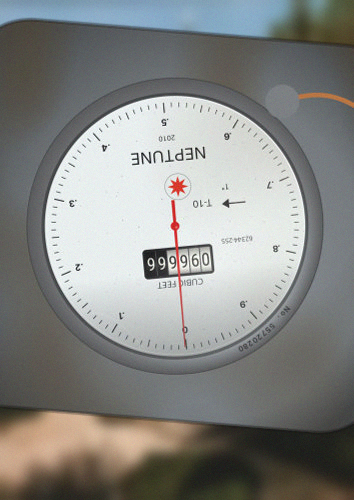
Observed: 96666.00,ft³
